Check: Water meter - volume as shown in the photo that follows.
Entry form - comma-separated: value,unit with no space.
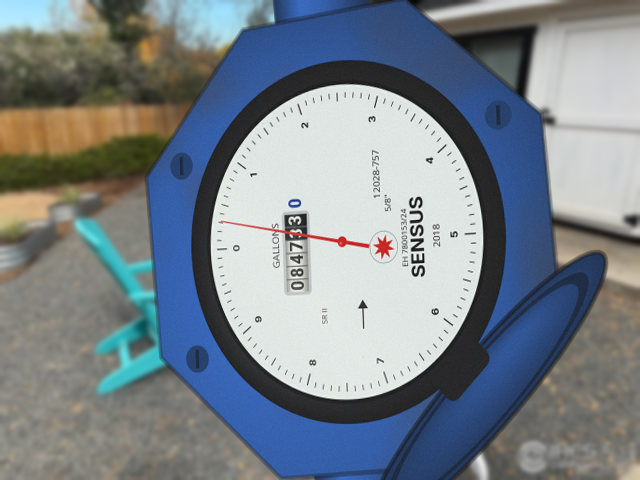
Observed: 847330.3,gal
